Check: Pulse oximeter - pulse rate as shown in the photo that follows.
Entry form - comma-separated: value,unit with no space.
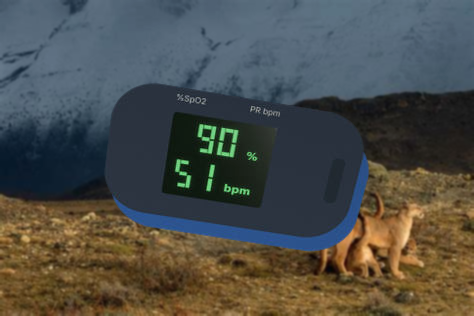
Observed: 51,bpm
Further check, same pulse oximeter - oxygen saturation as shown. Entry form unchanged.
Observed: 90,%
